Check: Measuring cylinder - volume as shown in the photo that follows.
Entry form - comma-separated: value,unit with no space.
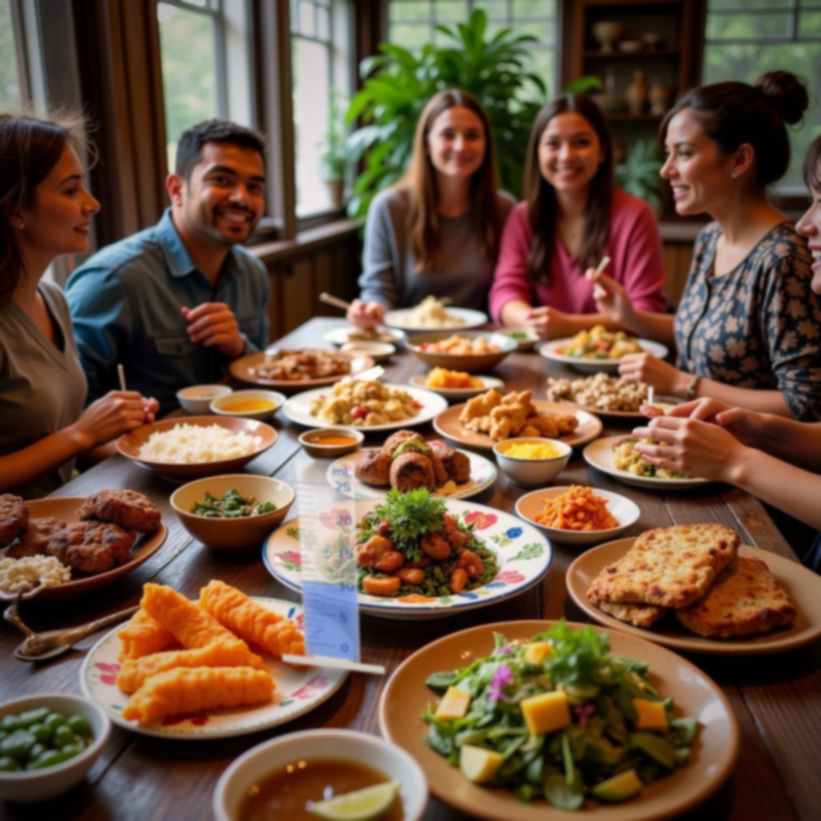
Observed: 10,mL
